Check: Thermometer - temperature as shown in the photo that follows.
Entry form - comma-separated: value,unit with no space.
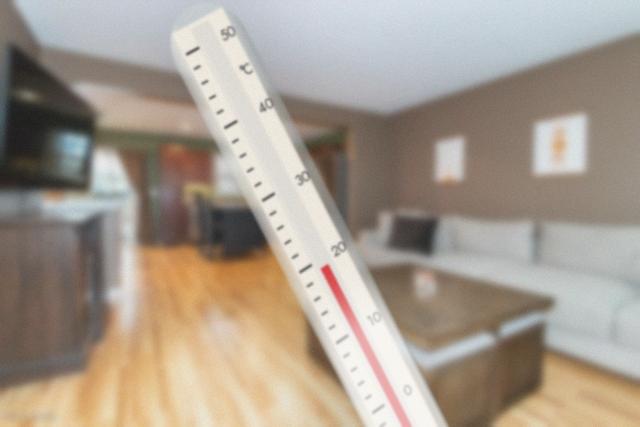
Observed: 19,°C
